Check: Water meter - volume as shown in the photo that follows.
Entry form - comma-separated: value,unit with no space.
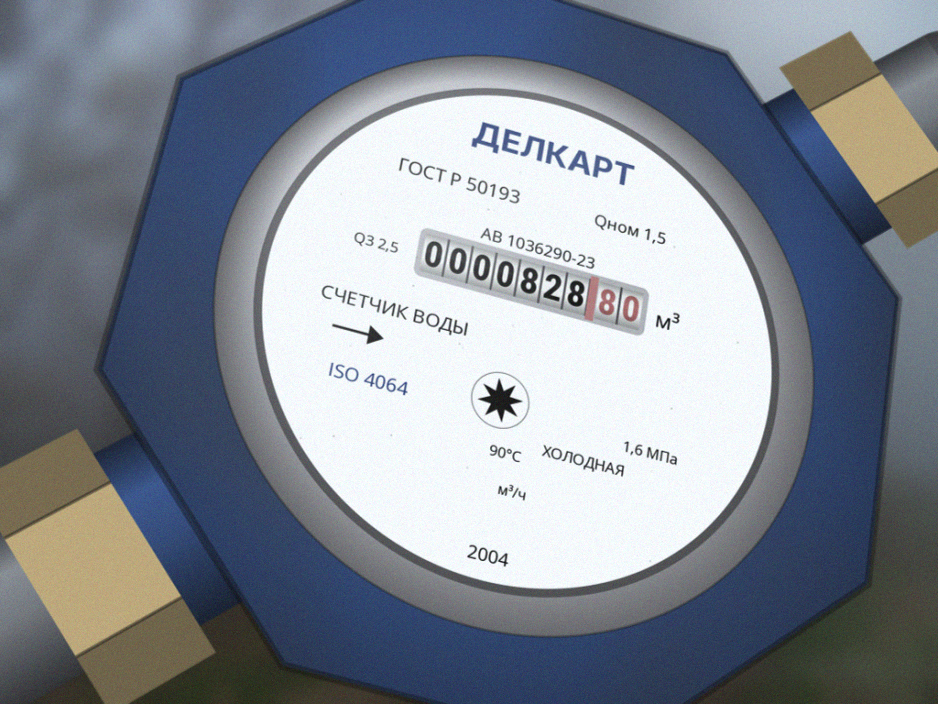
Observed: 828.80,m³
